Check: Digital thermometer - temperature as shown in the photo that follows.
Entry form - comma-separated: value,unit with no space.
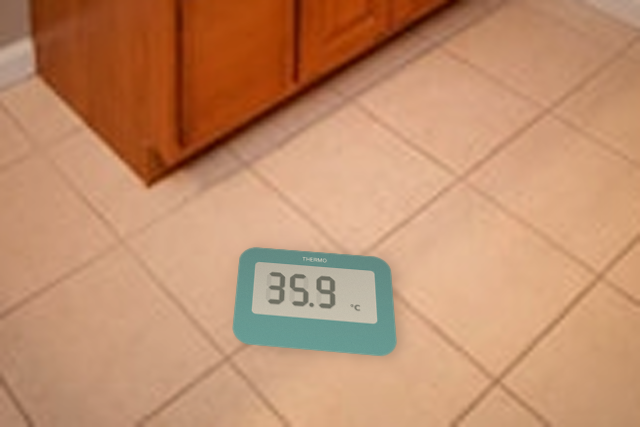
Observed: 35.9,°C
